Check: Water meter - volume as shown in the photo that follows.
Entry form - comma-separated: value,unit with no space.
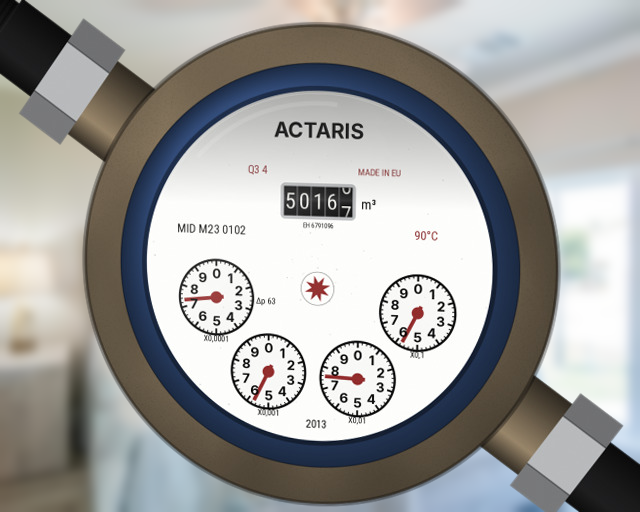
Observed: 50166.5757,m³
